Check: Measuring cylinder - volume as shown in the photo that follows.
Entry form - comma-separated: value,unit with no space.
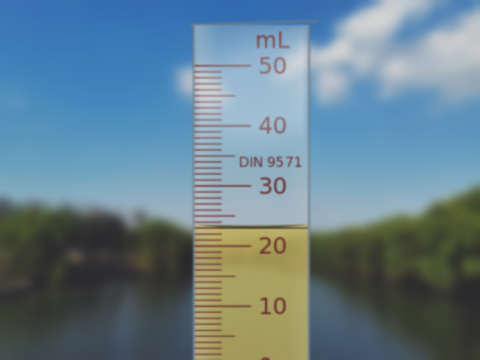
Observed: 23,mL
